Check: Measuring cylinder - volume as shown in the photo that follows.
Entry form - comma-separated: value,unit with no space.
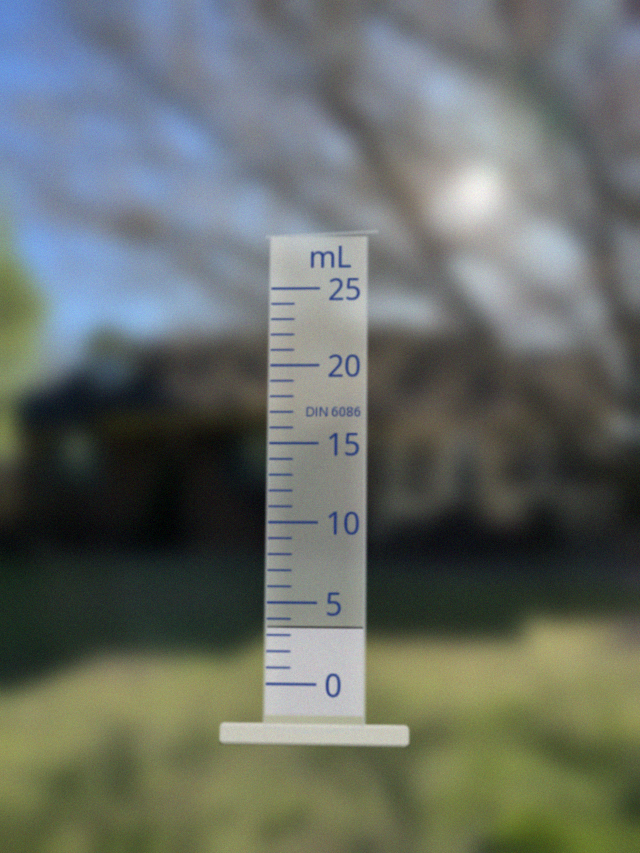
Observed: 3.5,mL
